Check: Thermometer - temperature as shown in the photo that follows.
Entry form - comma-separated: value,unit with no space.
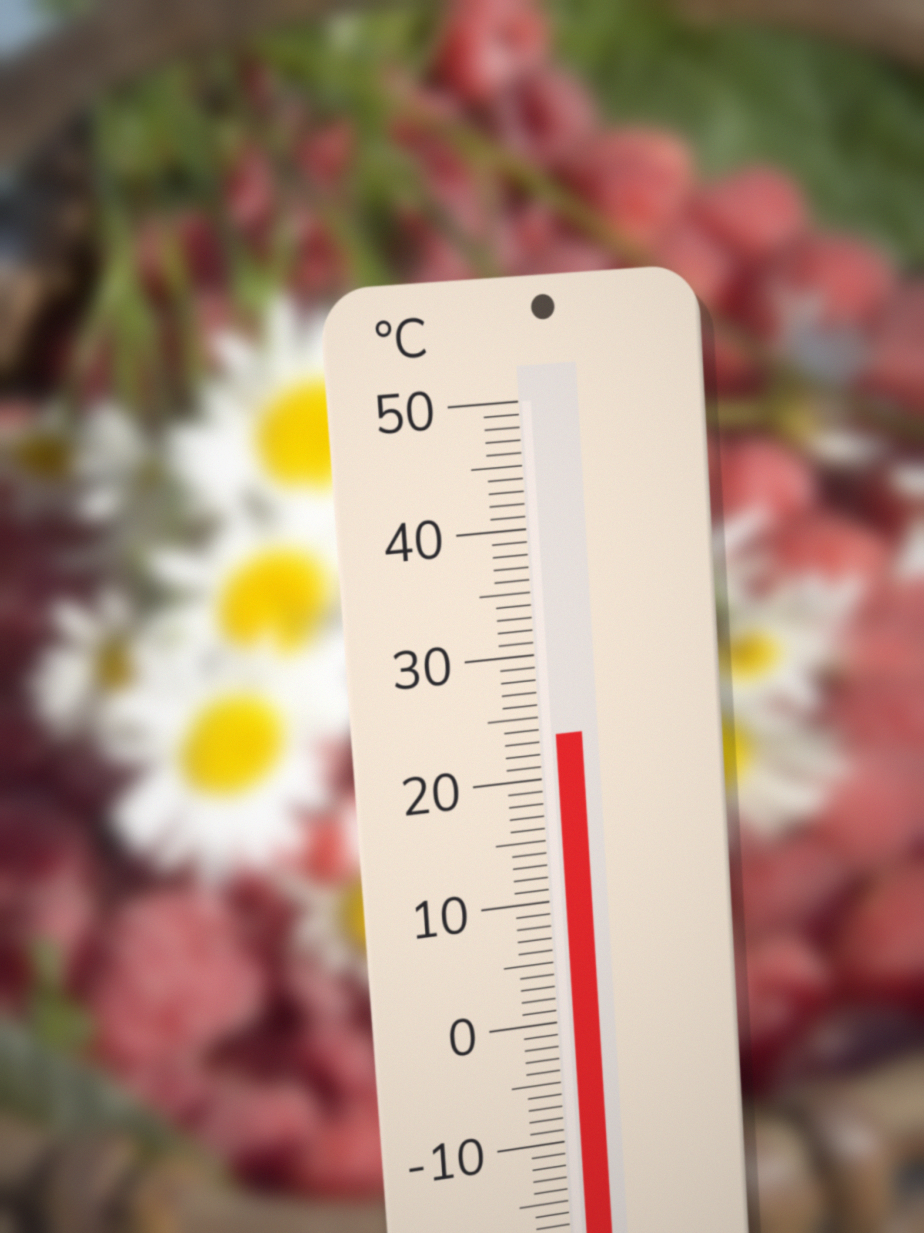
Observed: 23.5,°C
